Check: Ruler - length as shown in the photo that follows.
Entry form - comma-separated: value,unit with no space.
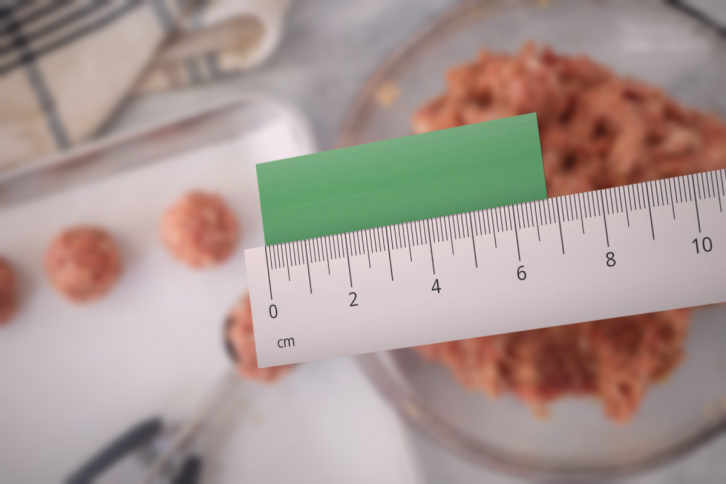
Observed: 6.8,cm
